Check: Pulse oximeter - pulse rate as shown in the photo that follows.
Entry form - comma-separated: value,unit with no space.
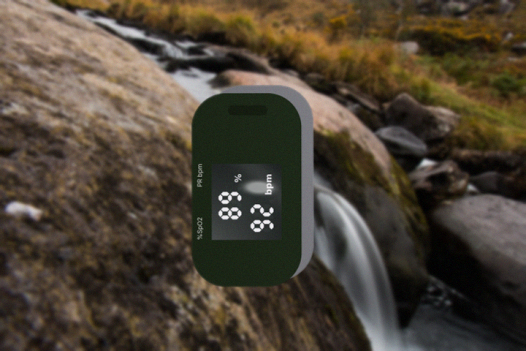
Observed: 92,bpm
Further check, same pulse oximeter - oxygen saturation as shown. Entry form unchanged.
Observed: 89,%
